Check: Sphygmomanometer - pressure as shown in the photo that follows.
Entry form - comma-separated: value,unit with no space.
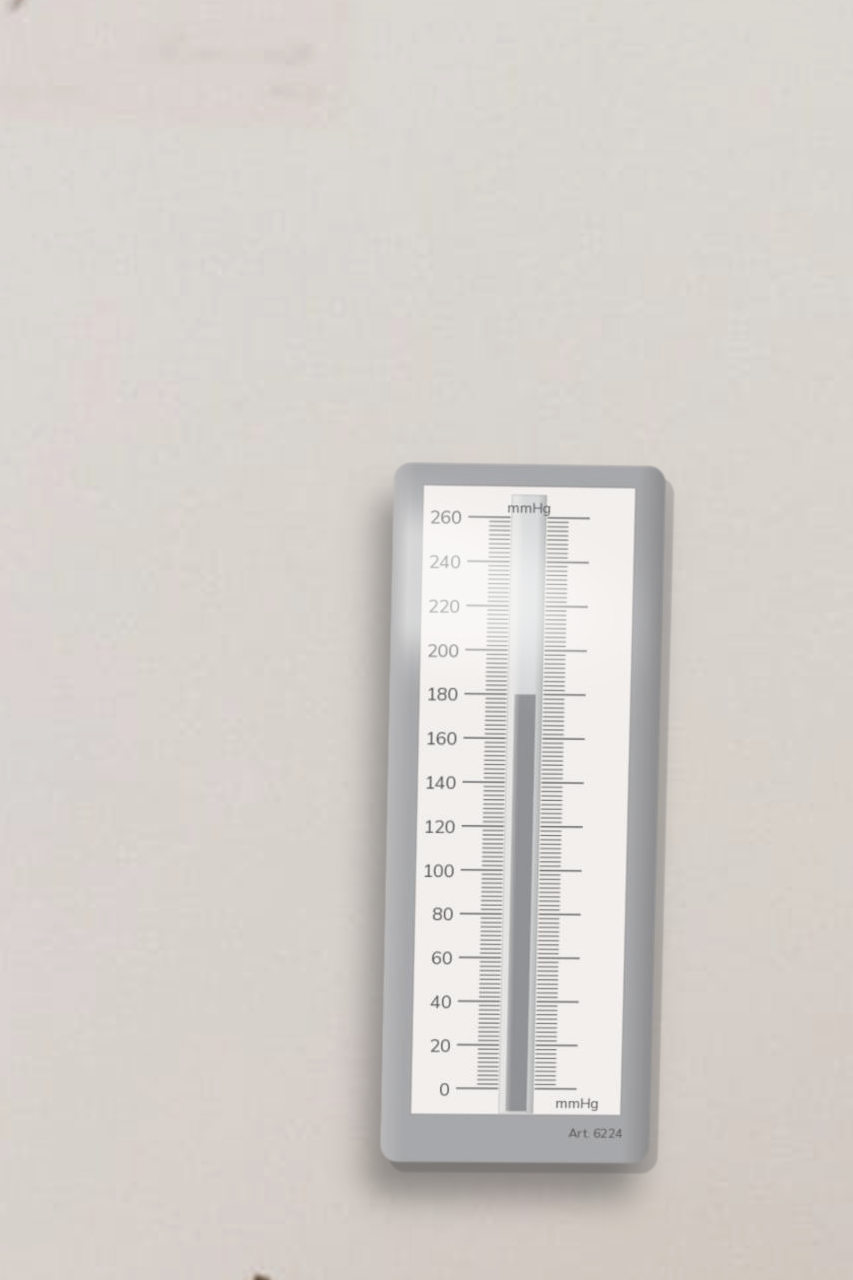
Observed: 180,mmHg
